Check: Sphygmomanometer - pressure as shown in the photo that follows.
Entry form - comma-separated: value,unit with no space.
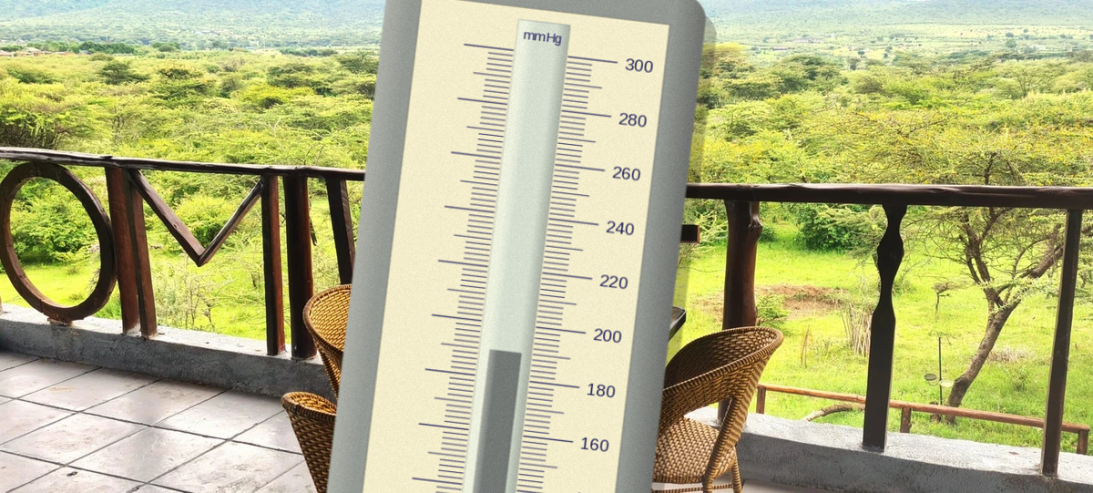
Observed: 190,mmHg
